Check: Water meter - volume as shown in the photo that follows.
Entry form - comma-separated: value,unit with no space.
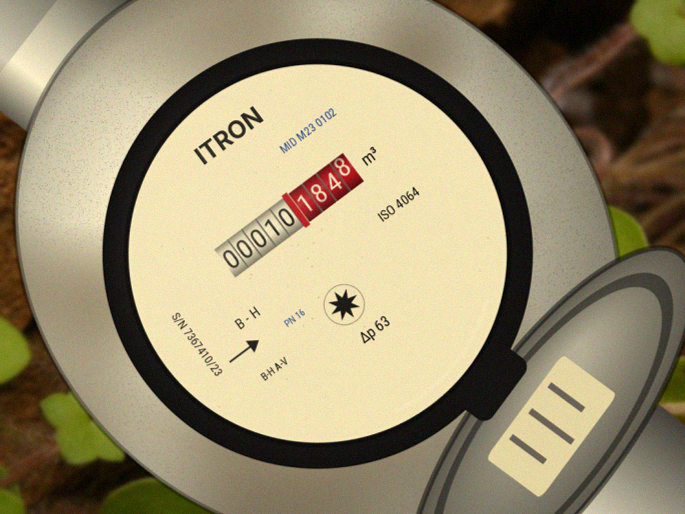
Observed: 10.1848,m³
